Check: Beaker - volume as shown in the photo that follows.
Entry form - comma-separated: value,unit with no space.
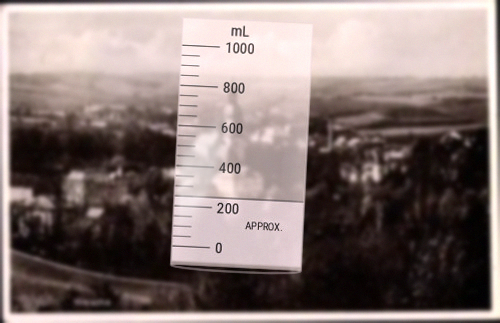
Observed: 250,mL
